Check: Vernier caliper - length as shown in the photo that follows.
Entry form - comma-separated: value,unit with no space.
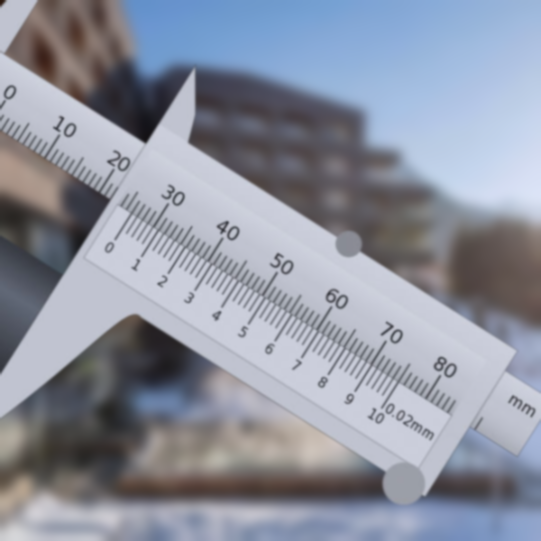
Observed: 26.0,mm
